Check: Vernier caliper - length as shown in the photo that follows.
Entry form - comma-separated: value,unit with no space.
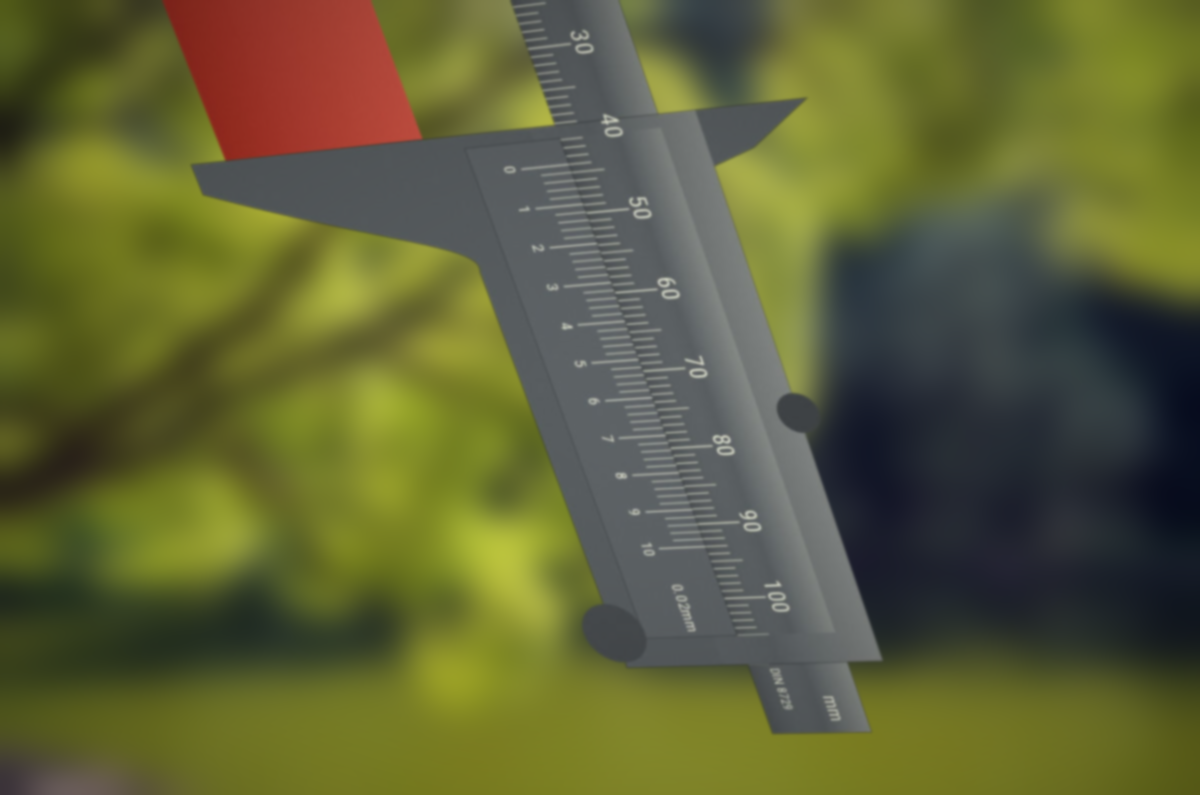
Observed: 44.0,mm
